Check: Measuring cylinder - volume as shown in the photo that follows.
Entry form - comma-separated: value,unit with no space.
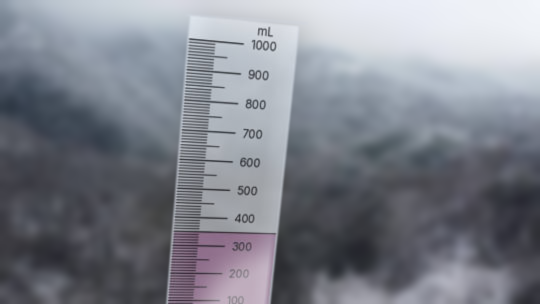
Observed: 350,mL
